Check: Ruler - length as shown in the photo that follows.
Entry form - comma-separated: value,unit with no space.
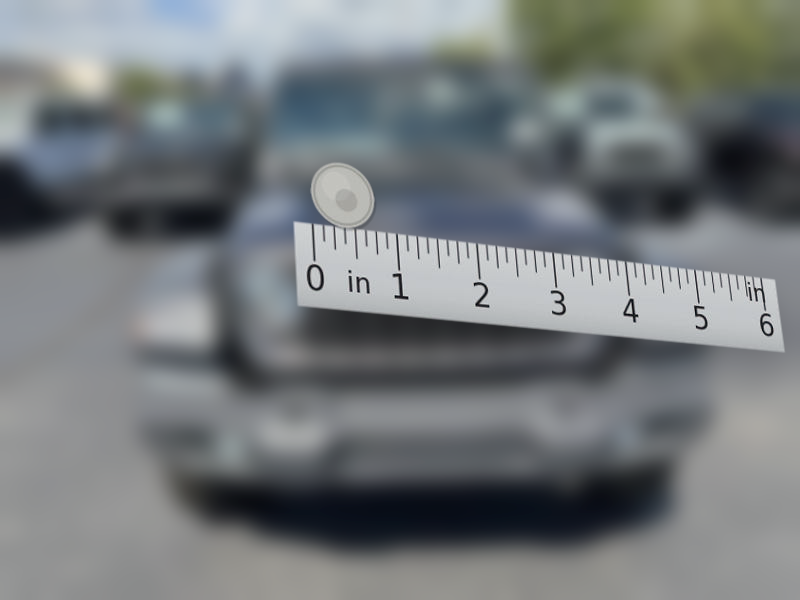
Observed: 0.75,in
